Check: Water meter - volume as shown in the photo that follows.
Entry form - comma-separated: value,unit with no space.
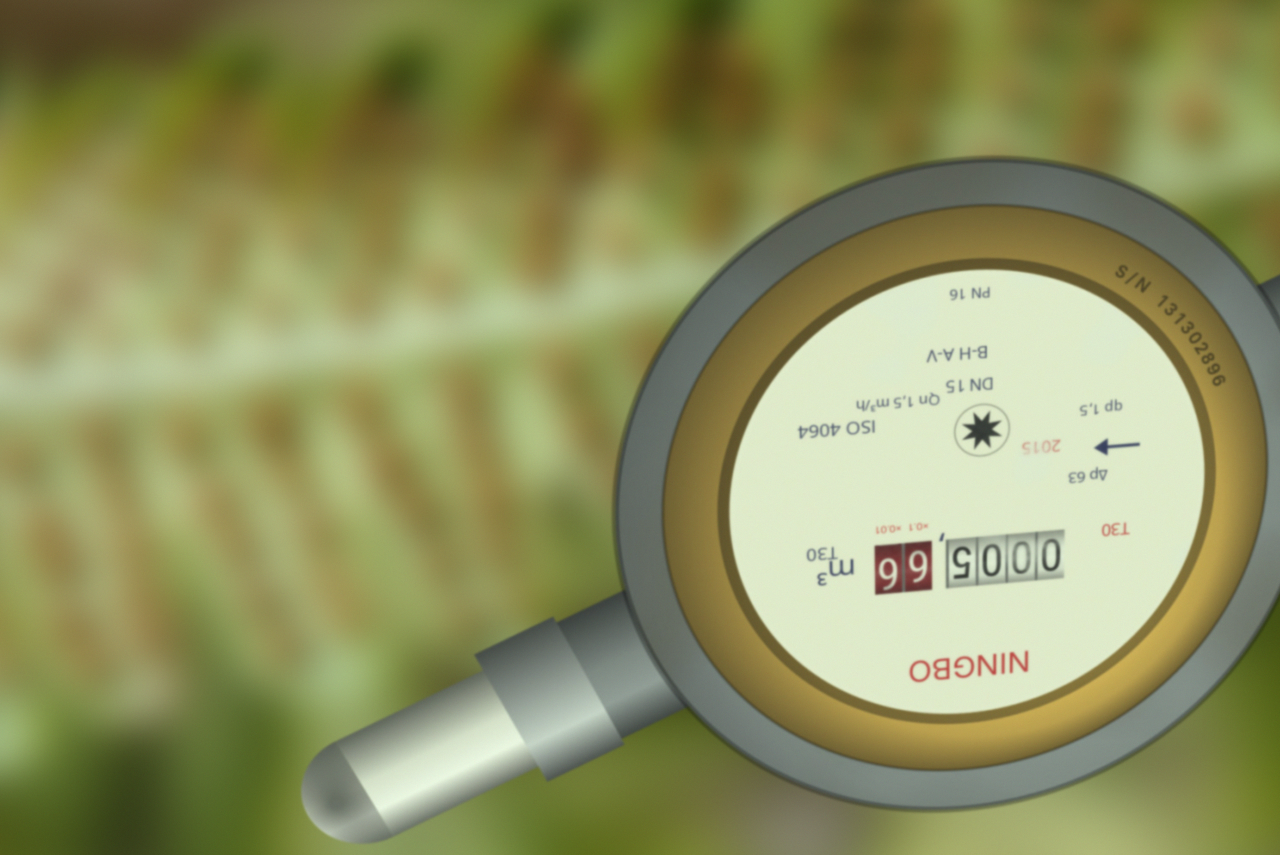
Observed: 5.66,m³
